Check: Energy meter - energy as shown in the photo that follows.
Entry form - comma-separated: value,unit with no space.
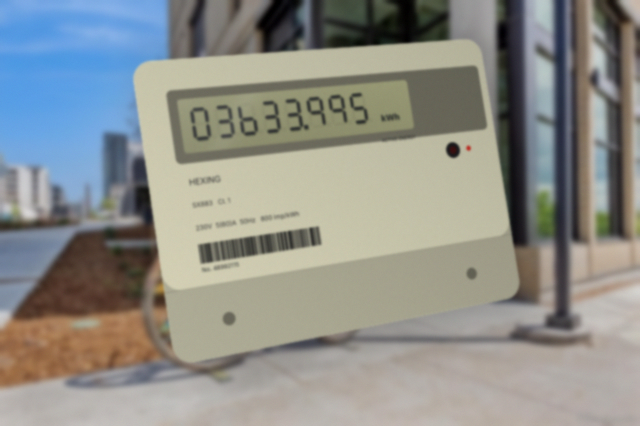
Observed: 3633.995,kWh
